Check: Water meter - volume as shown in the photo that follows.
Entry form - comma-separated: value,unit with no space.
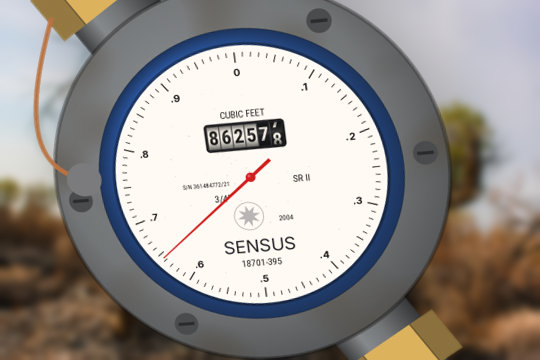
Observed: 862577.64,ft³
